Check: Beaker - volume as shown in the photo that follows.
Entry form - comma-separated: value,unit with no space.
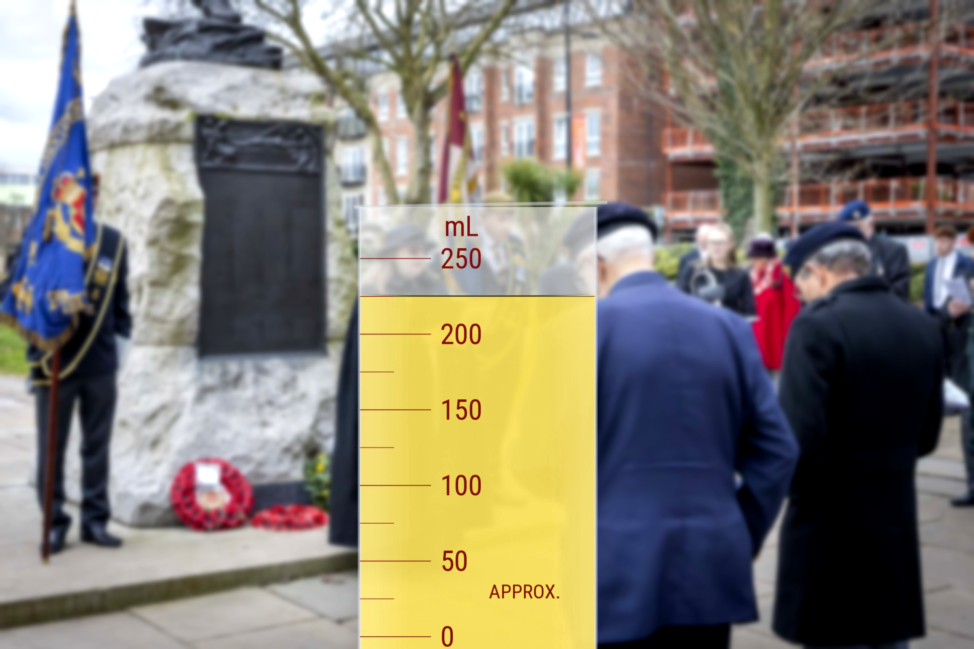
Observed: 225,mL
